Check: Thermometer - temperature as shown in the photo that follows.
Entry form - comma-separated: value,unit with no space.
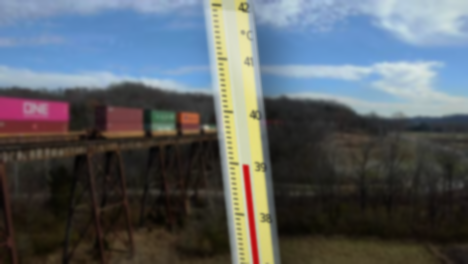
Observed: 39,°C
